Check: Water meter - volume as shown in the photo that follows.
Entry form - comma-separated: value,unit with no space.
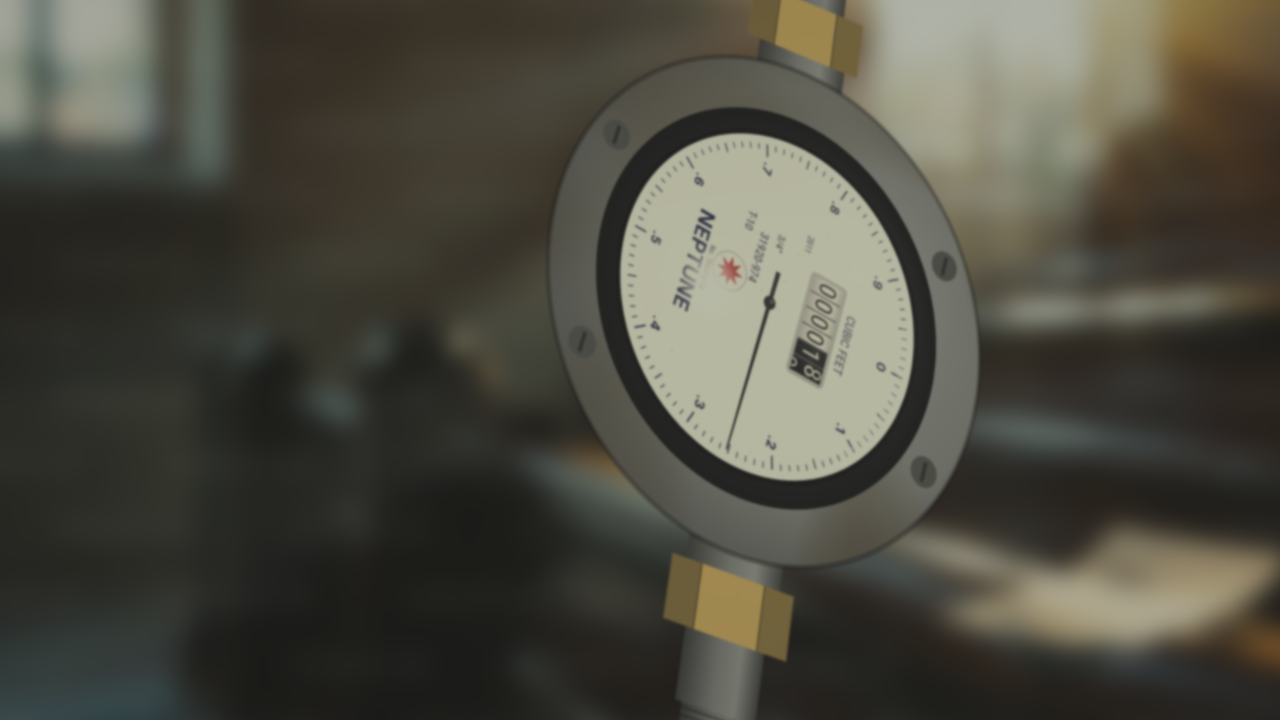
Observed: 18.25,ft³
